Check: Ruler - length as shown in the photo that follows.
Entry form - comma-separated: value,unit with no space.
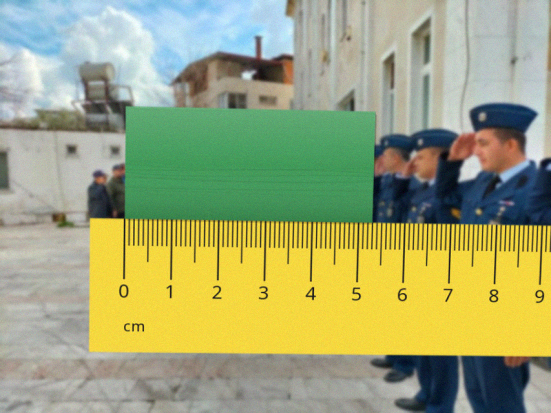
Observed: 5.3,cm
